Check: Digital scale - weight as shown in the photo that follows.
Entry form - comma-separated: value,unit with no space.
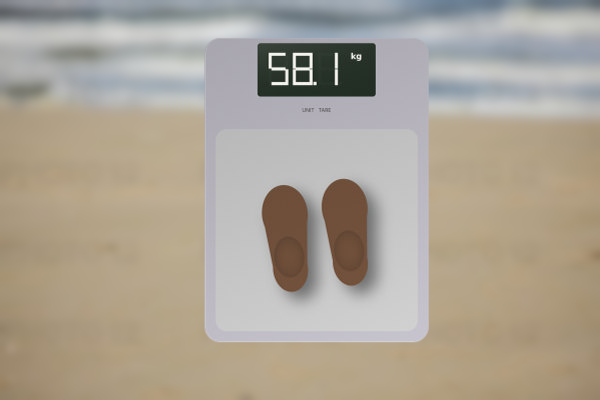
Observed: 58.1,kg
